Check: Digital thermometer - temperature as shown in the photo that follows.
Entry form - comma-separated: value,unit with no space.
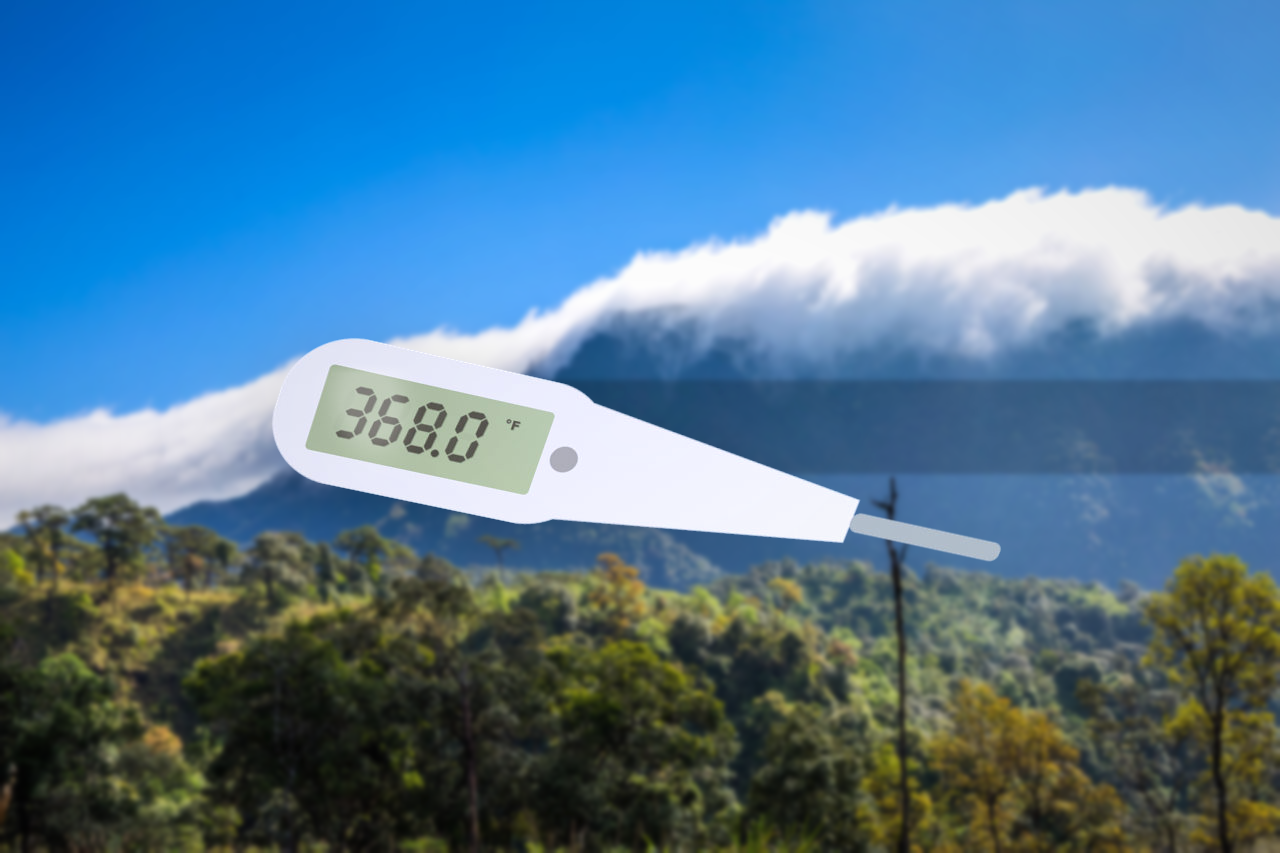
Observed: 368.0,°F
